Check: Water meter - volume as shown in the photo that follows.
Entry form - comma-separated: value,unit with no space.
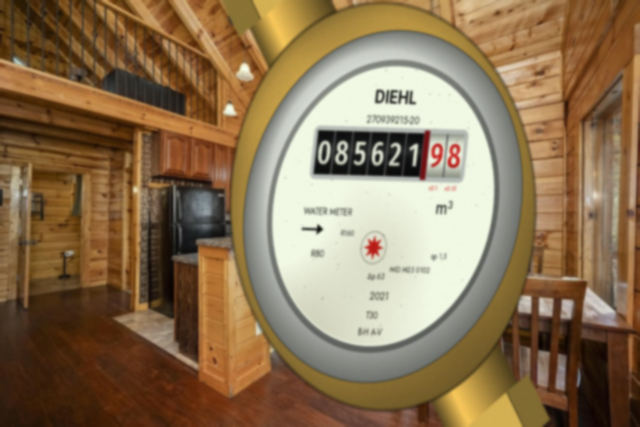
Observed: 85621.98,m³
